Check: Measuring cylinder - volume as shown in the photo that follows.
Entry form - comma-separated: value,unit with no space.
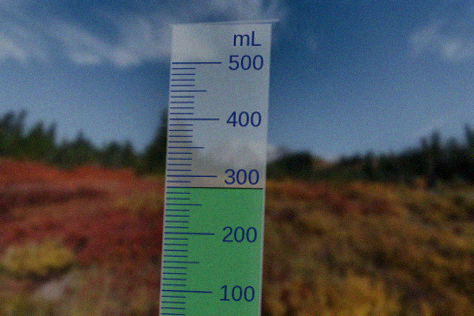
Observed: 280,mL
